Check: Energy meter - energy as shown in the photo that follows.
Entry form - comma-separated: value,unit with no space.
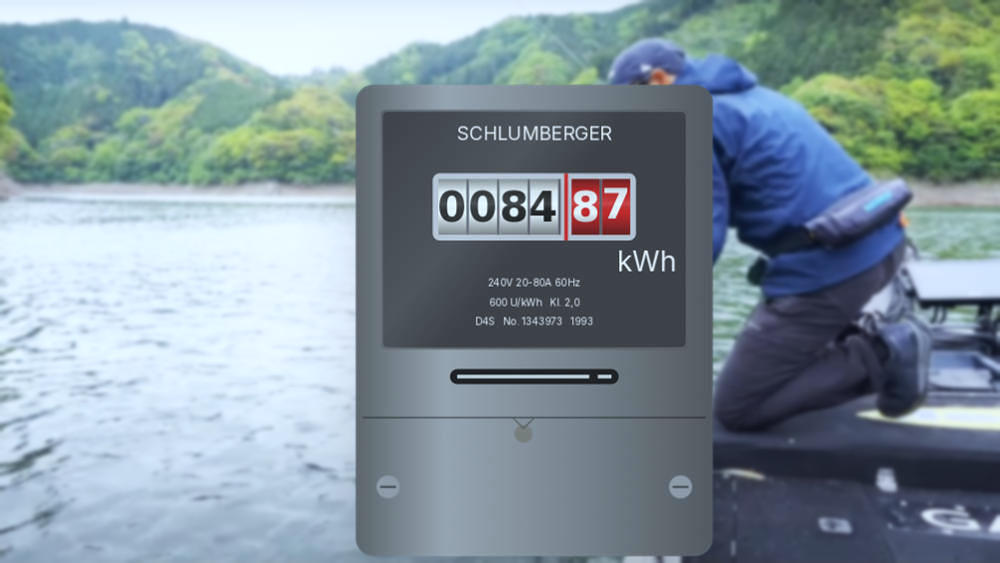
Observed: 84.87,kWh
